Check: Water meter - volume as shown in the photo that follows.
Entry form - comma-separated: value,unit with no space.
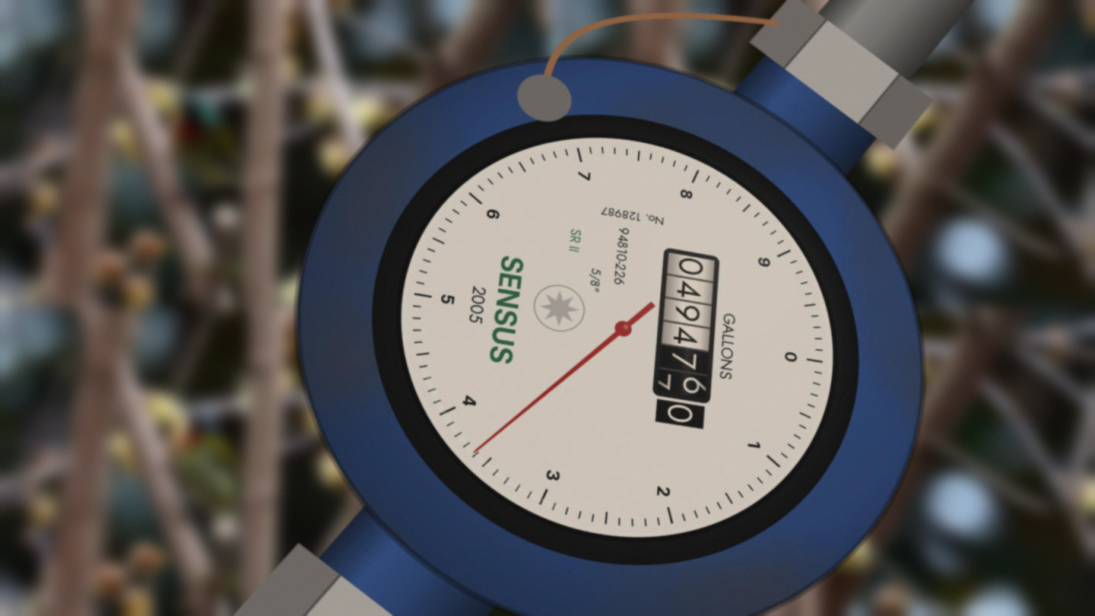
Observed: 494763.6,gal
